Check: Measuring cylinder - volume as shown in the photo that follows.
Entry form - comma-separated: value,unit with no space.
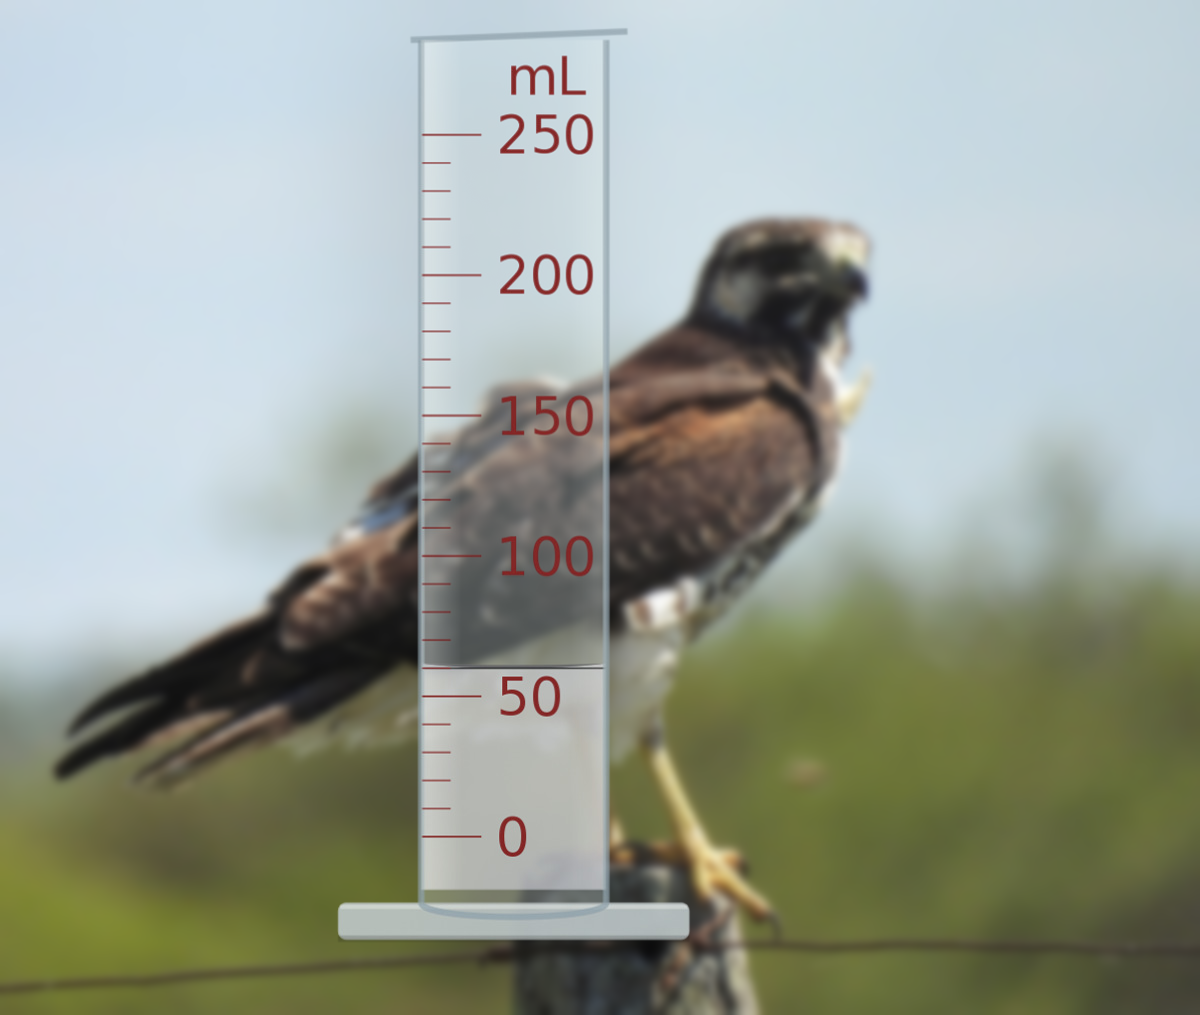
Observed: 60,mL
